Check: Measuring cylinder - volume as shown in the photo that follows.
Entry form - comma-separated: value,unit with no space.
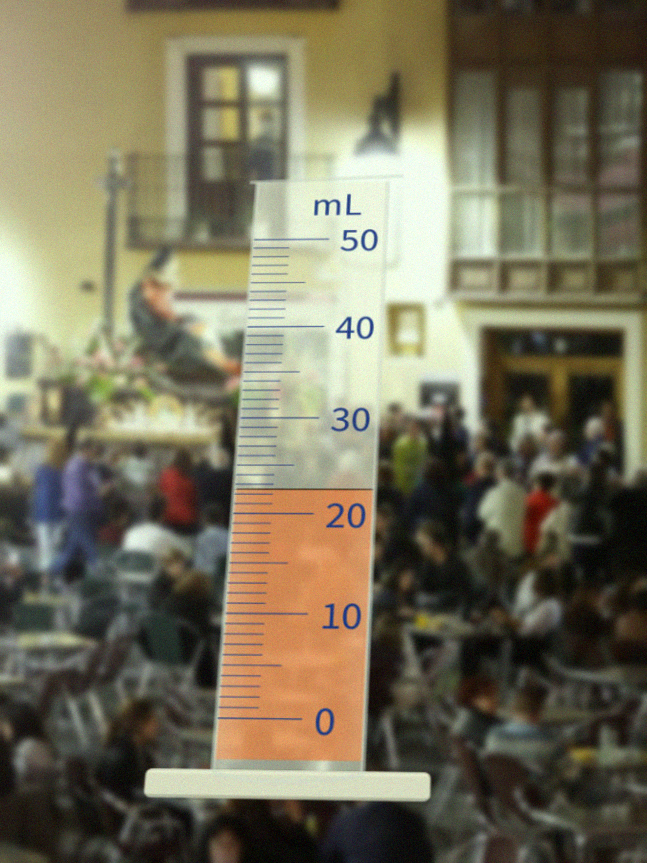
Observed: 22.5,mL
